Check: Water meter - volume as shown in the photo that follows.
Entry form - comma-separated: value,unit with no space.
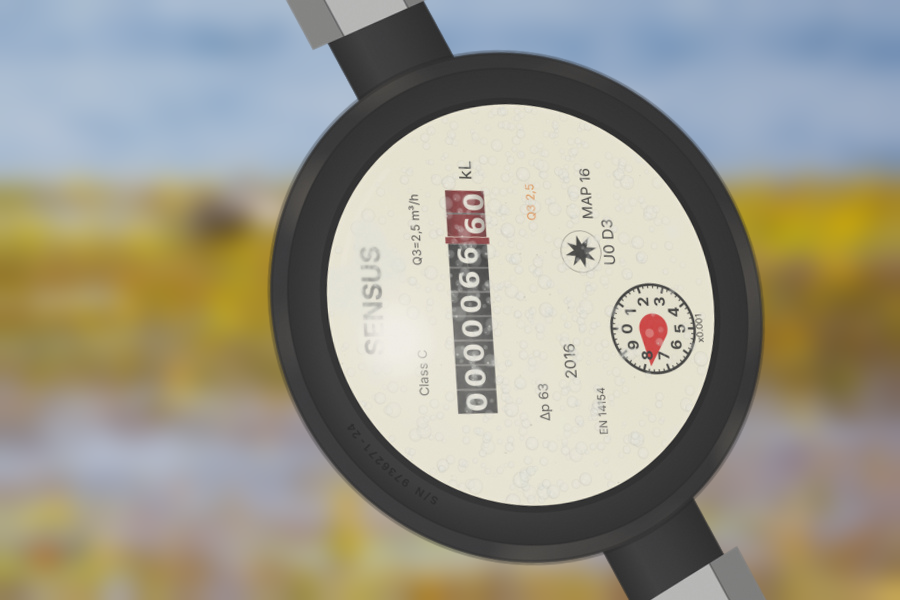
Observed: 66.597,kL
